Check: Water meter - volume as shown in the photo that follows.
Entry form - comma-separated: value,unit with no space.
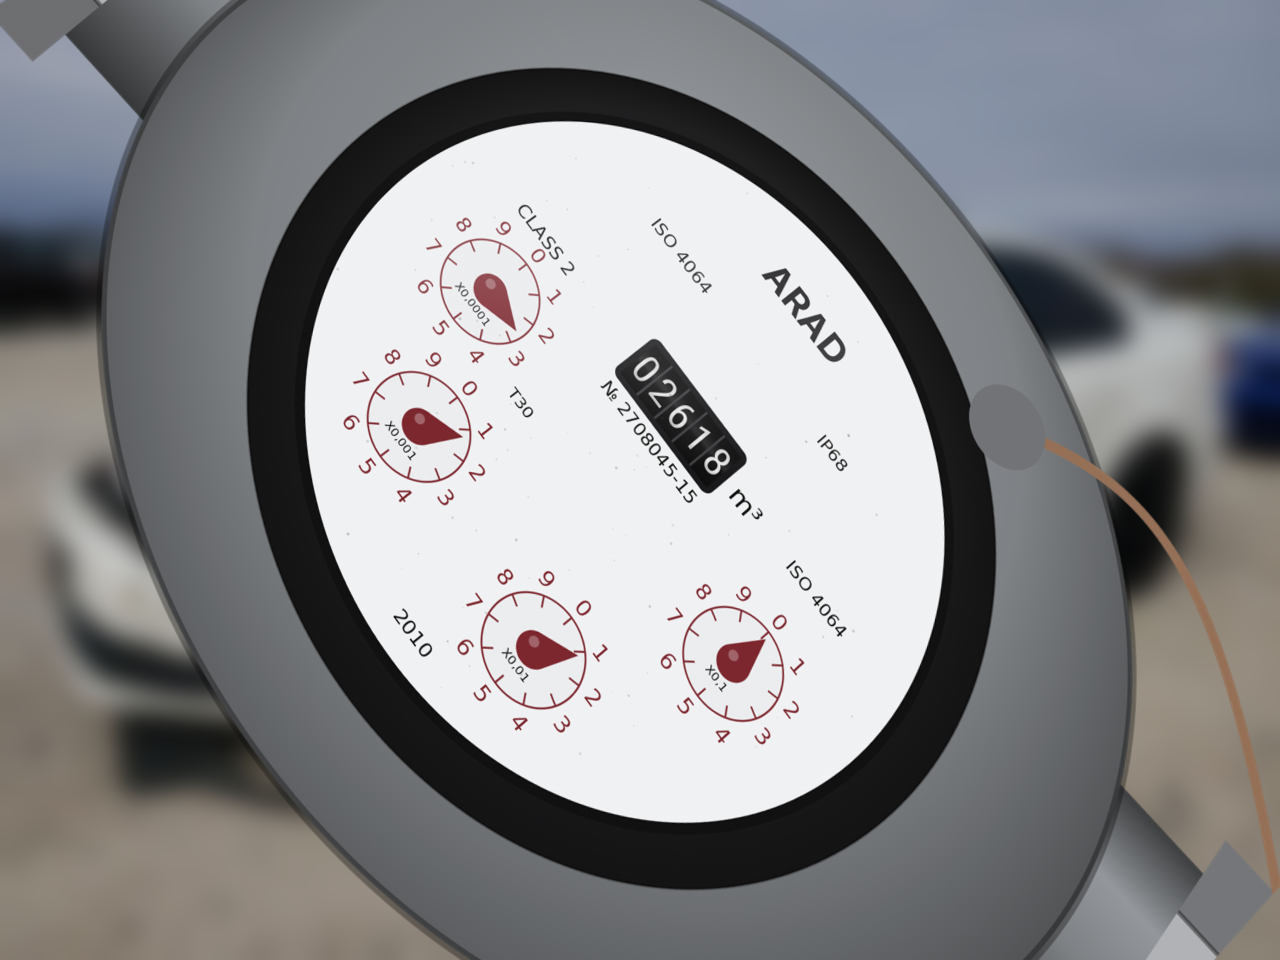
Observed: 2618.0112,m³
